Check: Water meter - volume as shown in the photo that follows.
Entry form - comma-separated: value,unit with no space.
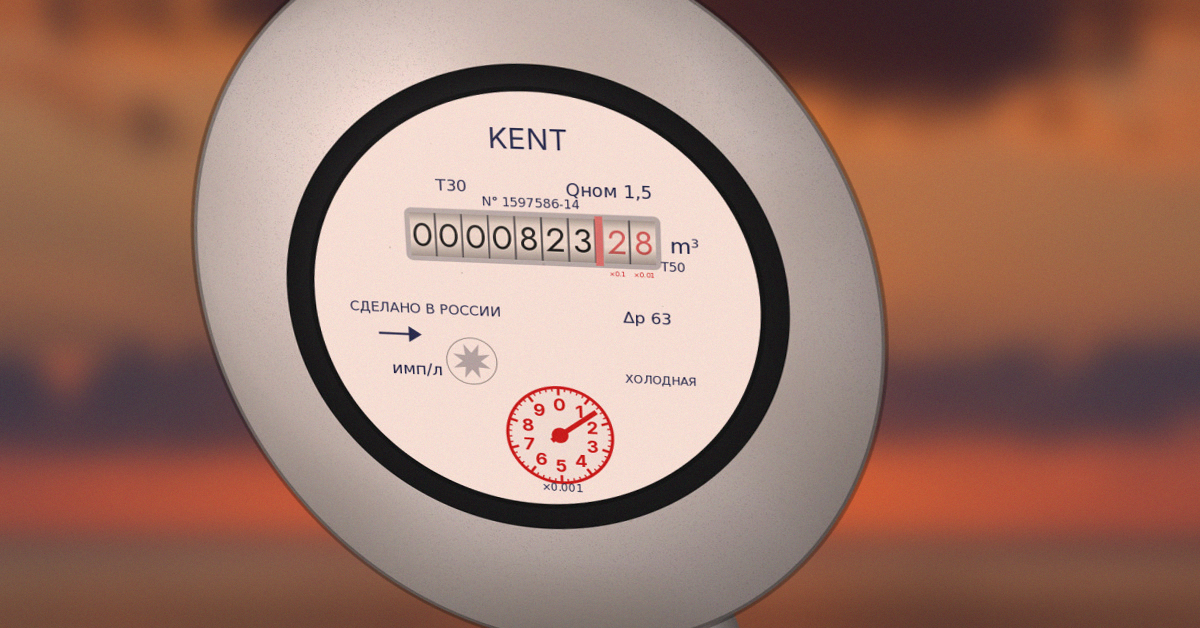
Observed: 823.281,m³
